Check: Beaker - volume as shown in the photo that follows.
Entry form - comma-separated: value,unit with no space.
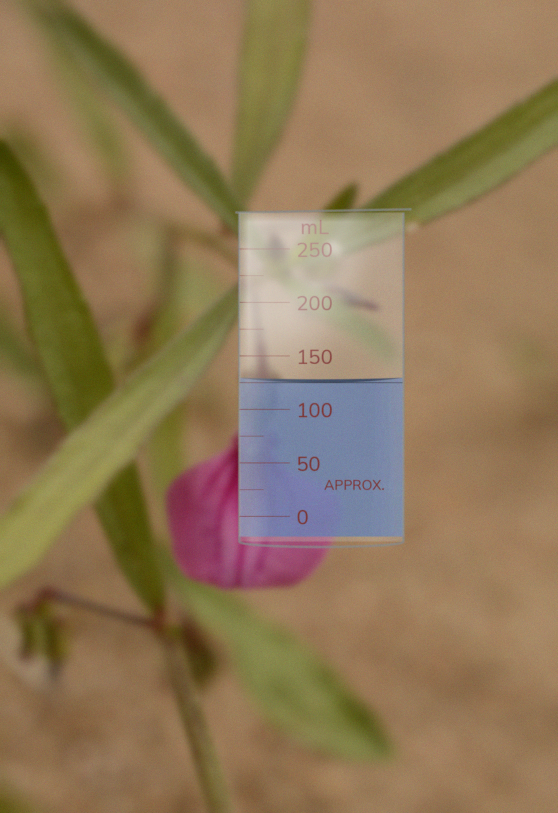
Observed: 125,mL
